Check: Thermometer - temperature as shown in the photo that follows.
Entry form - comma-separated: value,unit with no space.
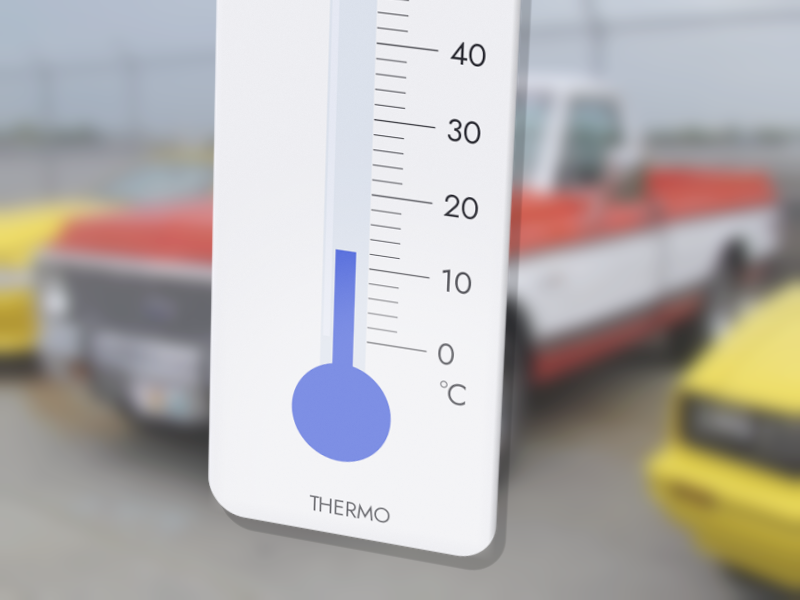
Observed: 12,°C
